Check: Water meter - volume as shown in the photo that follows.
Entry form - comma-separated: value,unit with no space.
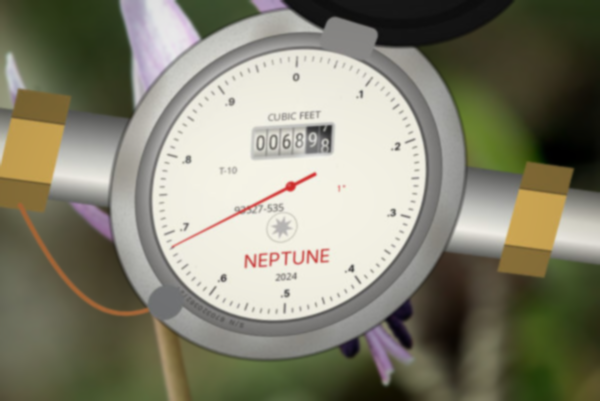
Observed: 6897.68,ft³
